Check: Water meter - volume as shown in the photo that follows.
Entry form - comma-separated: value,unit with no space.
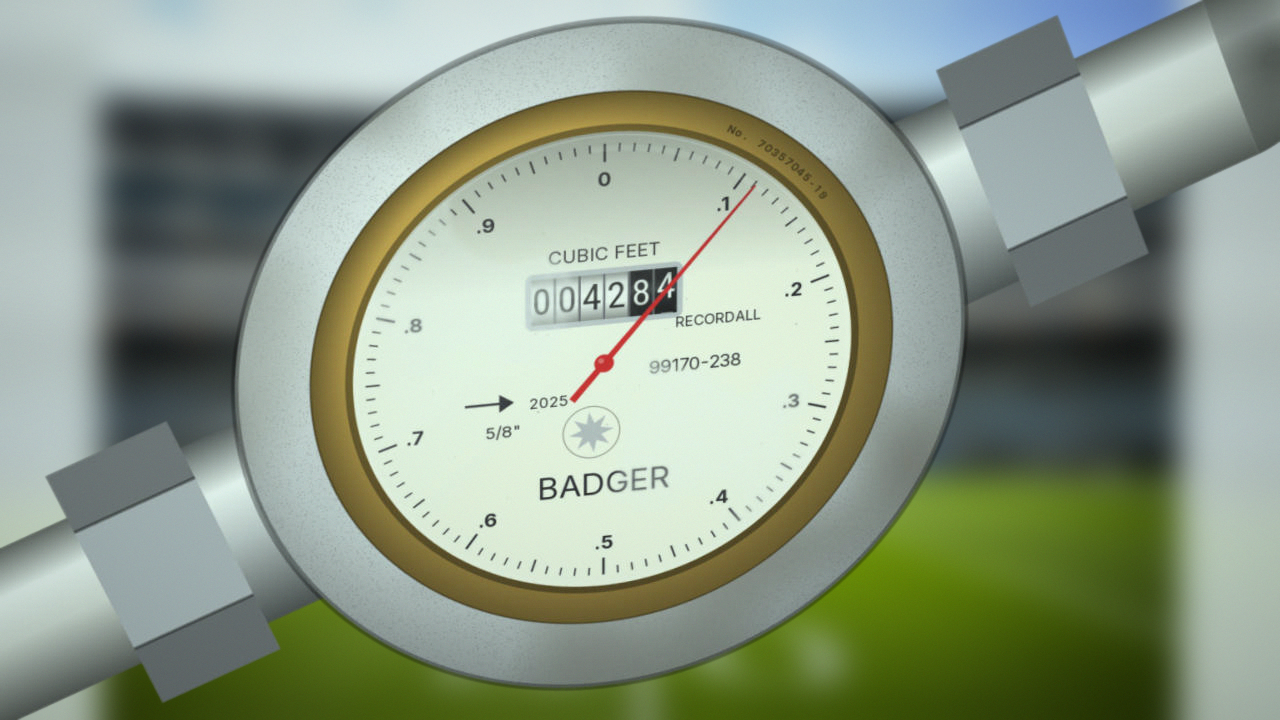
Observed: 4284.11,ft³
